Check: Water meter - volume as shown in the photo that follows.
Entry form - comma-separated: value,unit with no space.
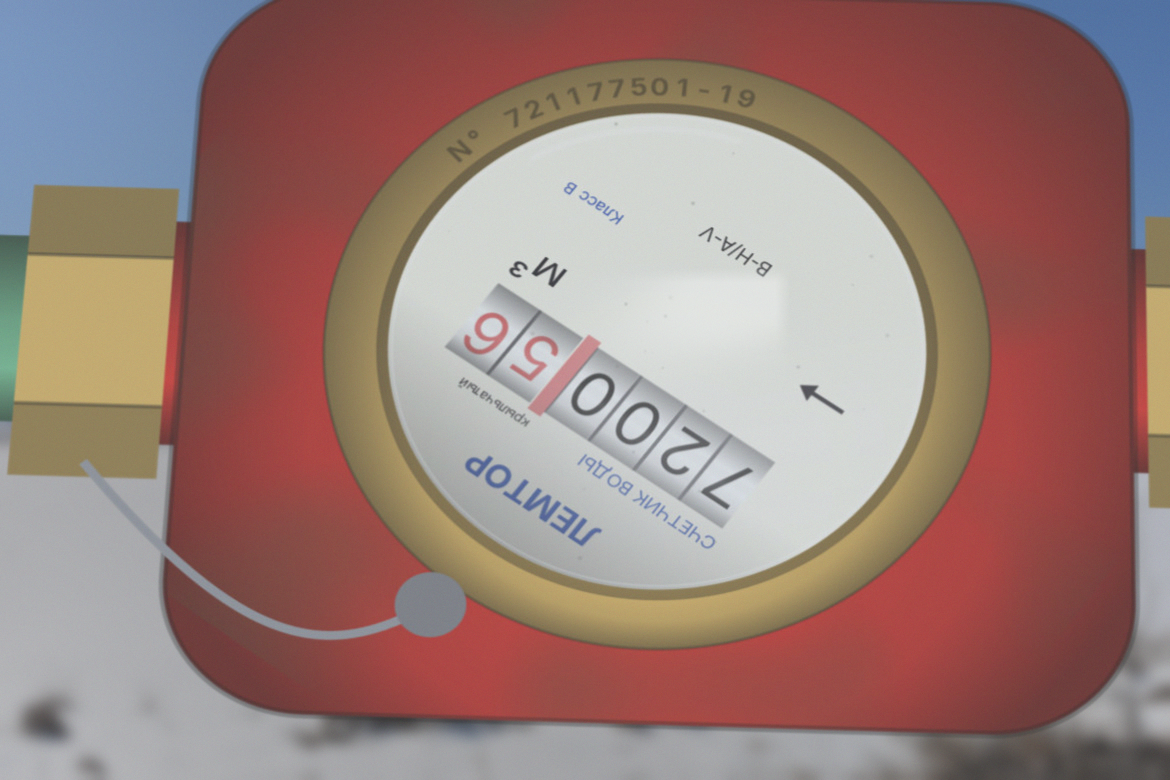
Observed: 7200.56,m³
